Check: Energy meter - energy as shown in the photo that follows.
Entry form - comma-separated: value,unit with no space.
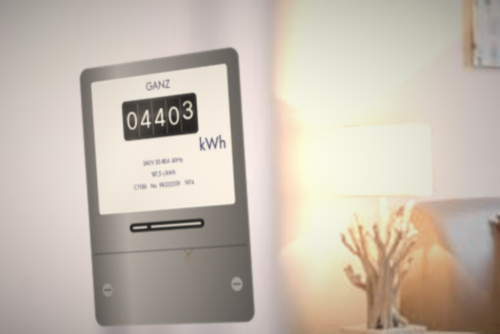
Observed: 4403,kWh
